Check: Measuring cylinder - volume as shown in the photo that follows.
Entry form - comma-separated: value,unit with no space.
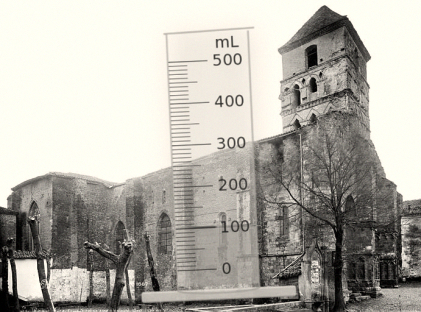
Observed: 100,mL
